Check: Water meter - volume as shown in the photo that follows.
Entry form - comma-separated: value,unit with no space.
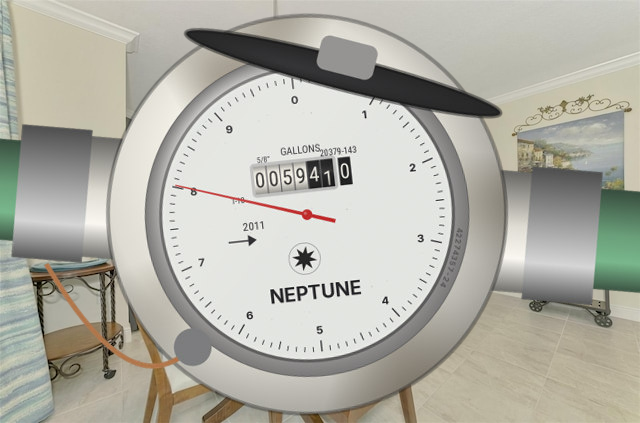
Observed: 59408.0,gal
